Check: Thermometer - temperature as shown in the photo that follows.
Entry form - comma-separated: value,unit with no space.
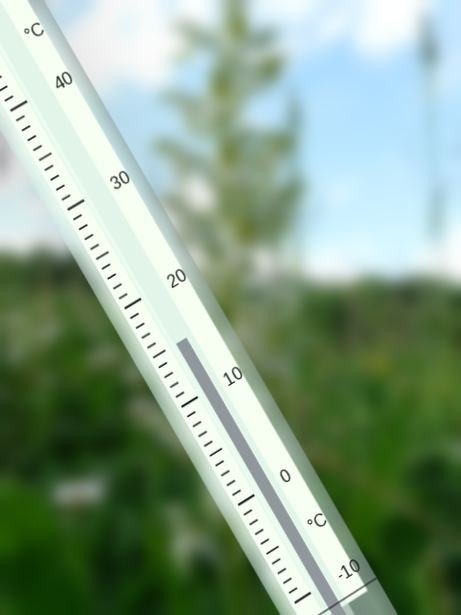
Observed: 15,°C
